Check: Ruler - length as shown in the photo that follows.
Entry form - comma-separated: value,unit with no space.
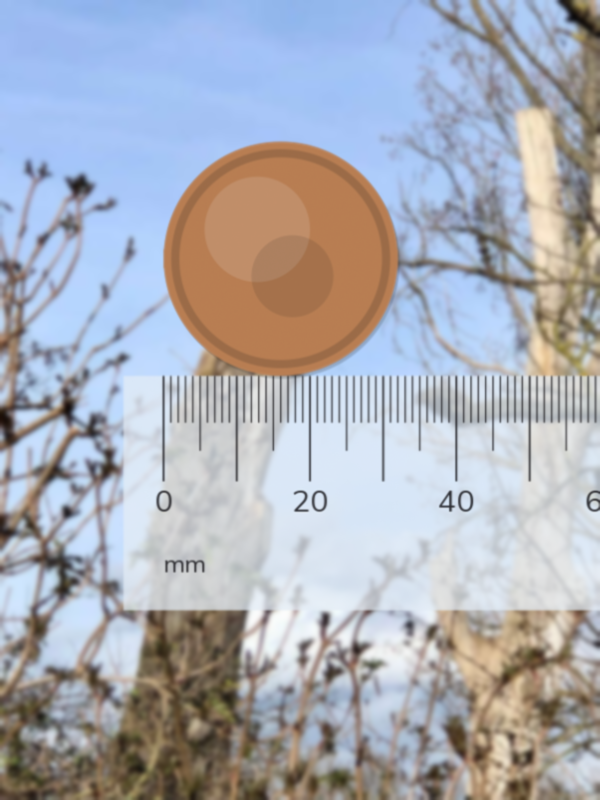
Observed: 32,mm
